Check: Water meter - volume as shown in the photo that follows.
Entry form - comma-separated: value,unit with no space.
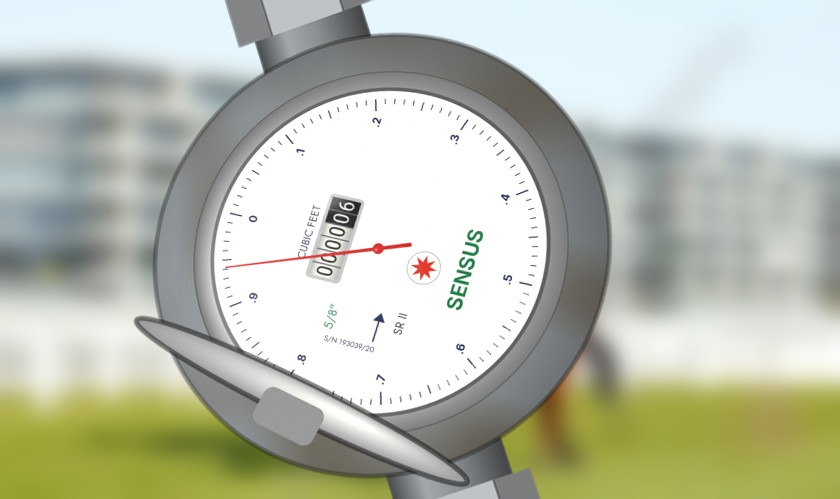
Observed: 5.94,ft³
